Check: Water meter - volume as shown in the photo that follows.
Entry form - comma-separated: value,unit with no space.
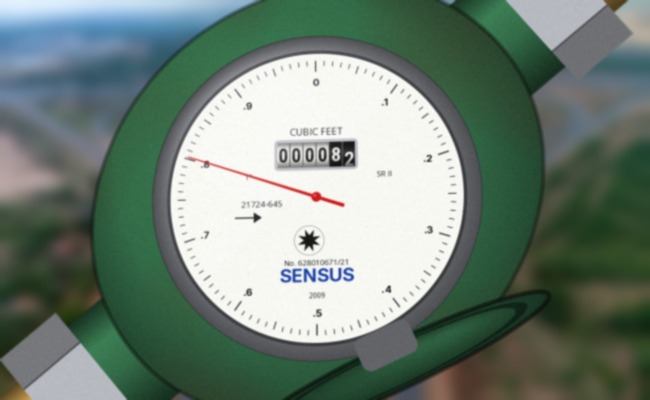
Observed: 81.80,ft³
